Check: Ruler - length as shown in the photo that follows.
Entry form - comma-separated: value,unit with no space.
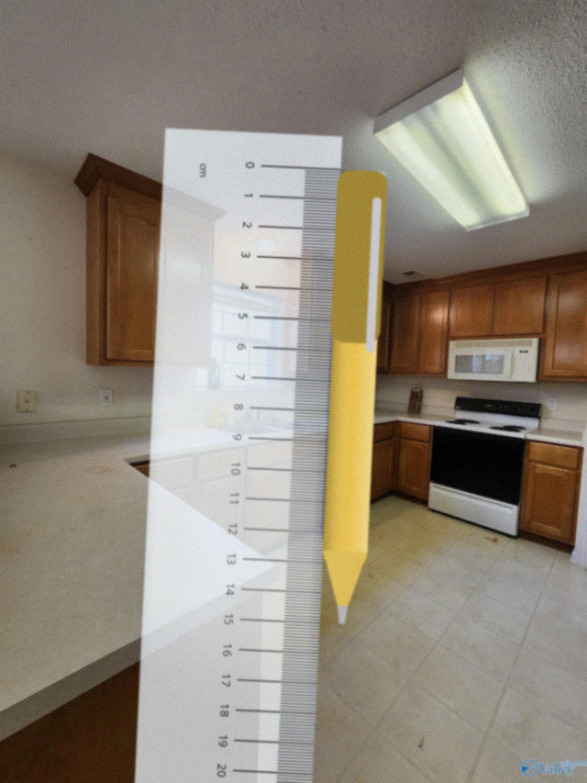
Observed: 15,cm
